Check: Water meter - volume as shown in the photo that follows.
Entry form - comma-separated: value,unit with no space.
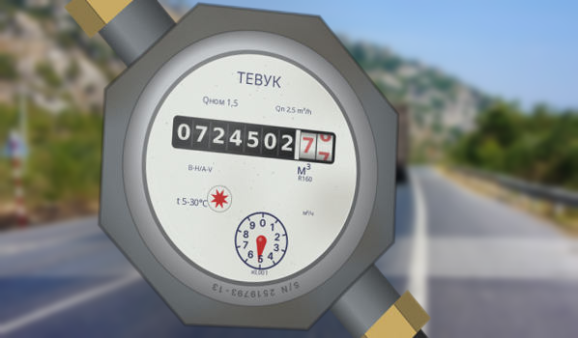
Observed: 724502.765,m³
